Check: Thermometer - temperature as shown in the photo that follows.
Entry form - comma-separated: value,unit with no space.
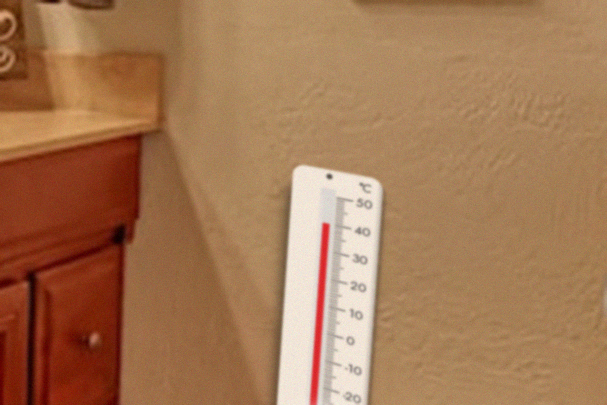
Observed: 40,°C
